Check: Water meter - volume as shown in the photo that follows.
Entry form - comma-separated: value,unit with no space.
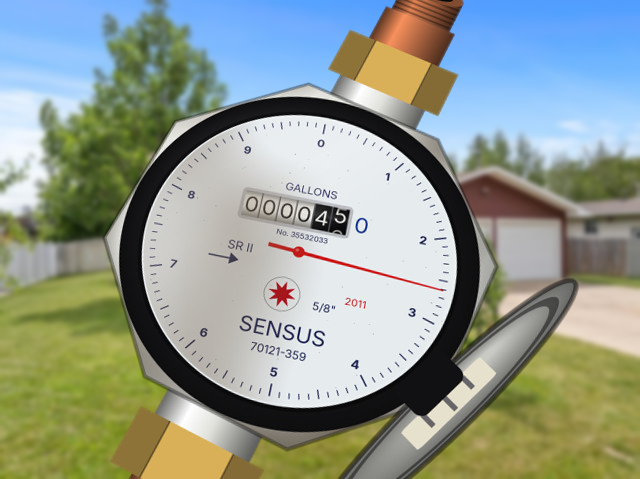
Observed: 452.6,gal
